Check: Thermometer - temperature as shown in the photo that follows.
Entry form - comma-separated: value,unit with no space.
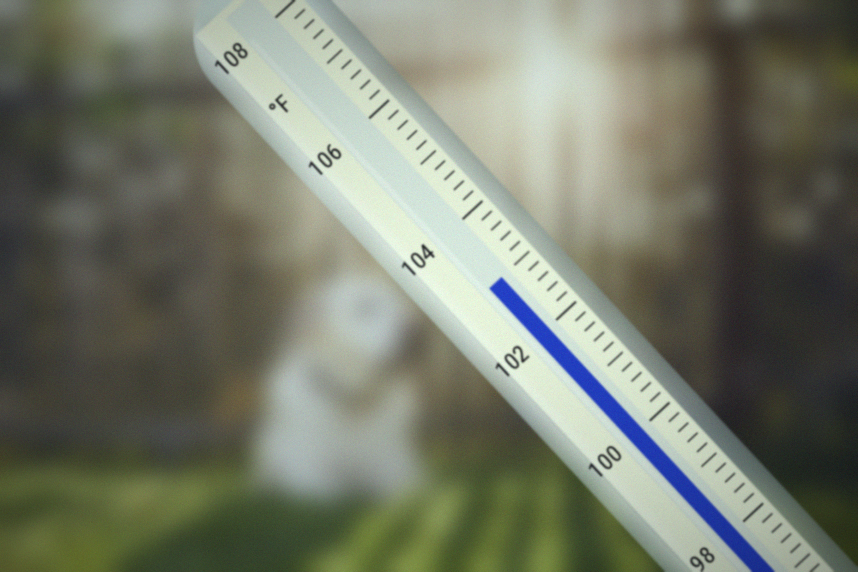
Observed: 103,°F
